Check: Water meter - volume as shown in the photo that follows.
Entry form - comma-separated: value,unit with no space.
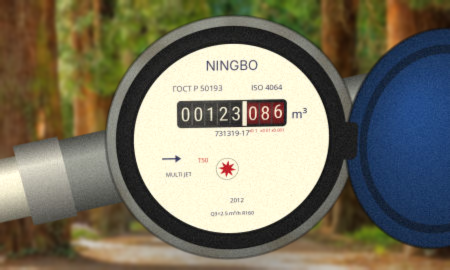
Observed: 123.086,m³
